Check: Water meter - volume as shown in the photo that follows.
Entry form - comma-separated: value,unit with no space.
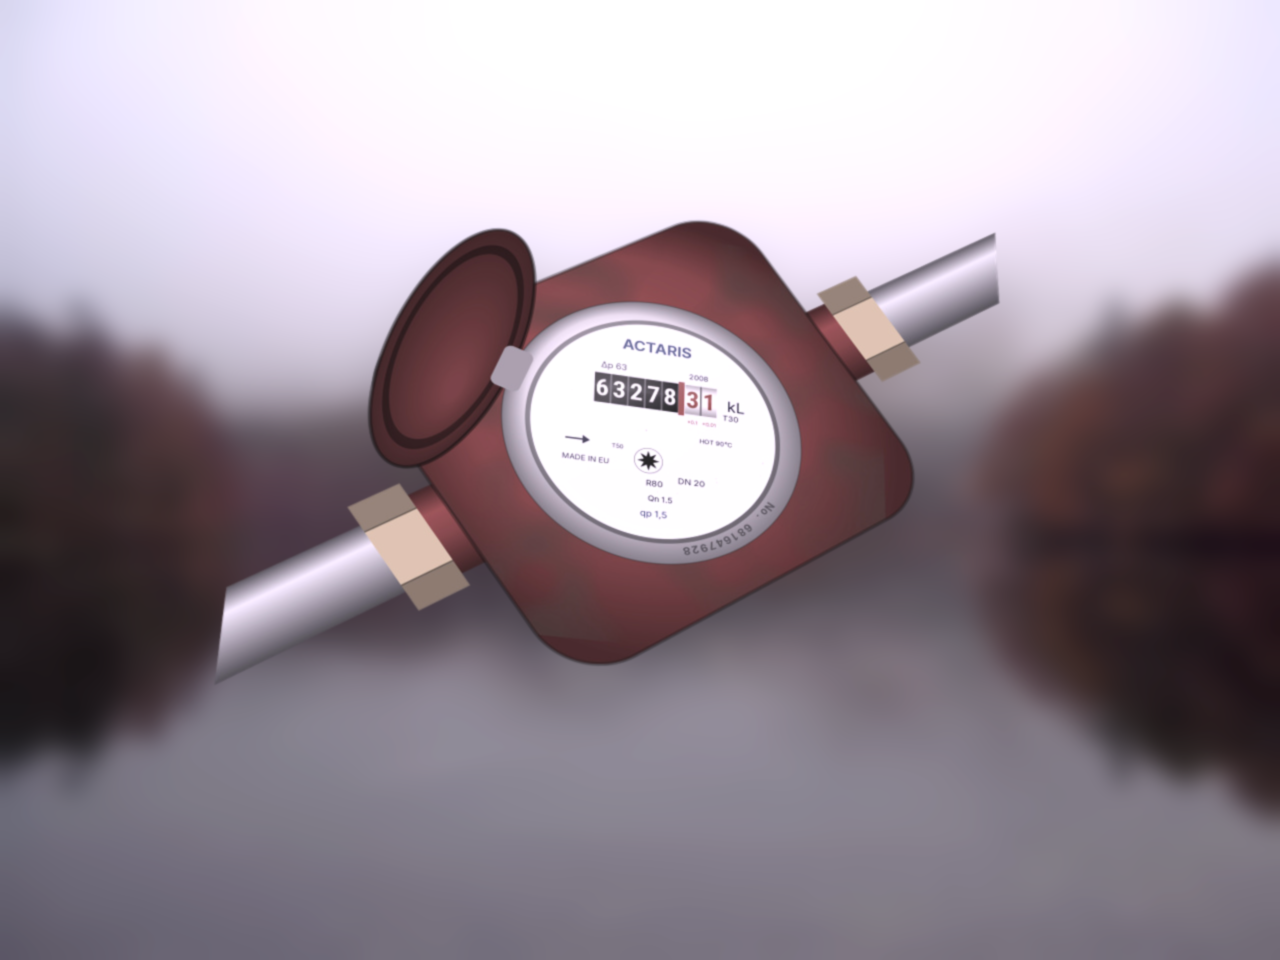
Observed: 63278.31,kL
